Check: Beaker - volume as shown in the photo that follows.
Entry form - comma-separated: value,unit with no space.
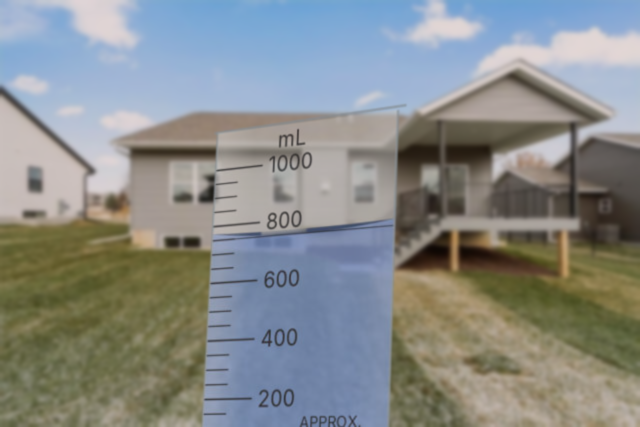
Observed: 750,mL
